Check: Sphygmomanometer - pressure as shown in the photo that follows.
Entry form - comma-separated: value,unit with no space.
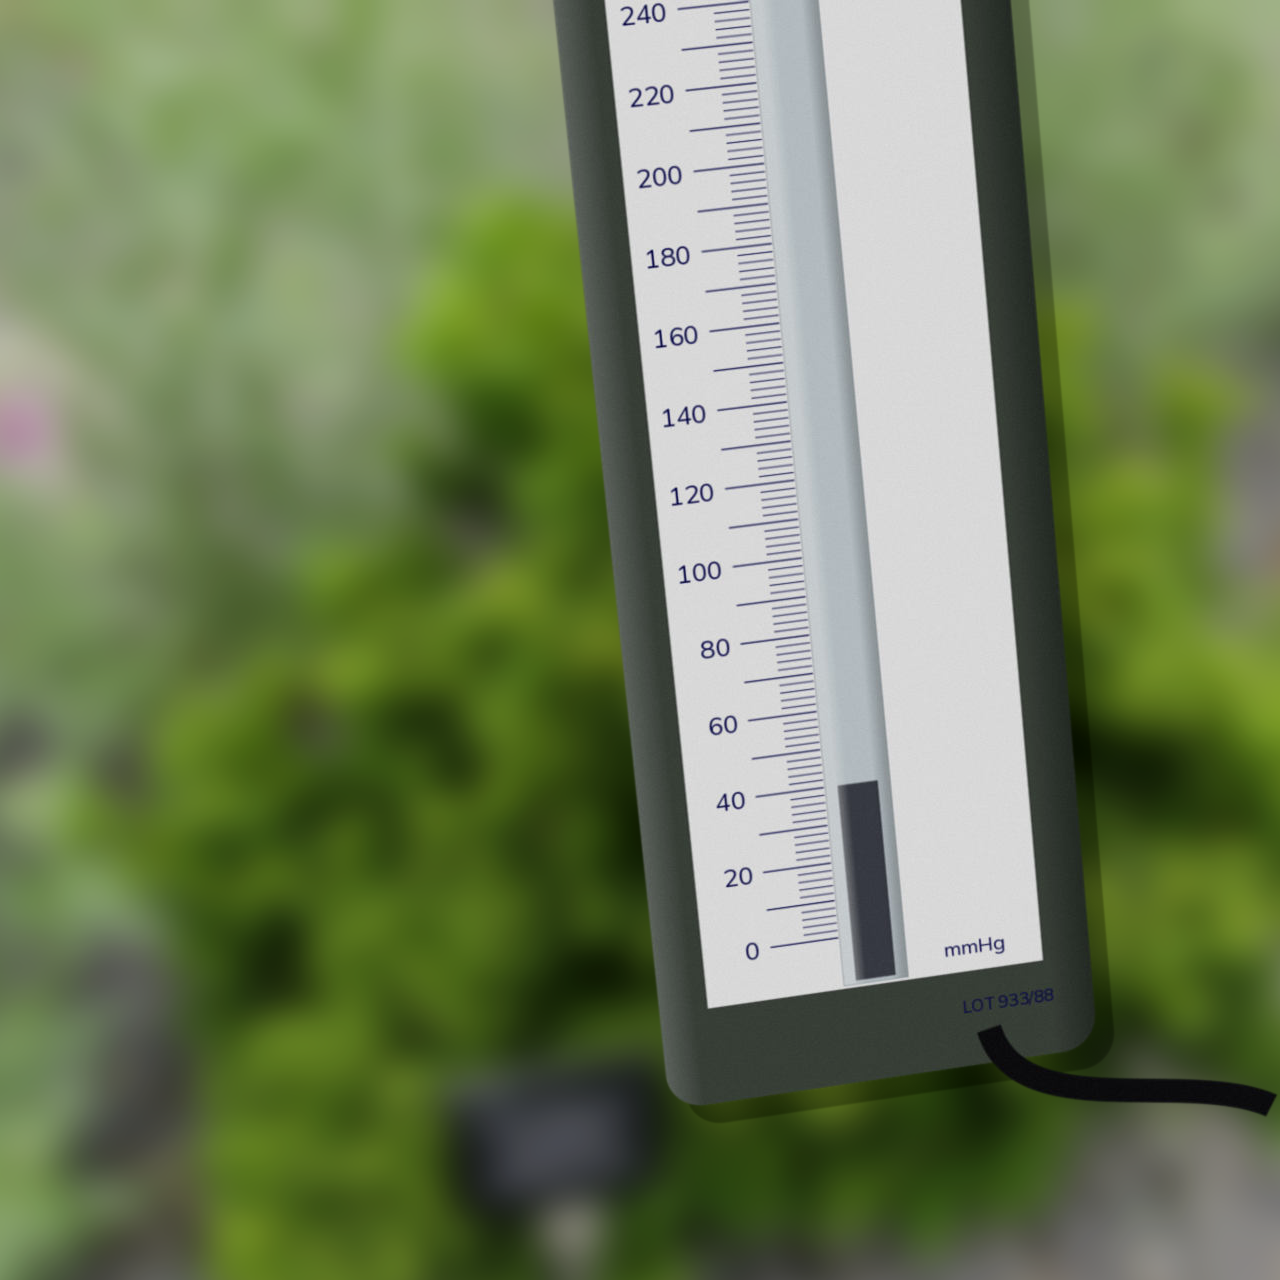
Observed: 40,mmHg
